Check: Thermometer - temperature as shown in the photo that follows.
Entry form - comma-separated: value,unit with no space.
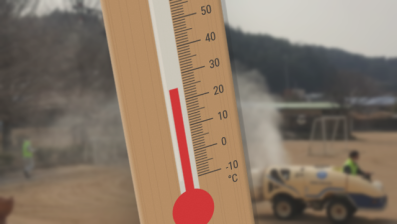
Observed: 25,°C
